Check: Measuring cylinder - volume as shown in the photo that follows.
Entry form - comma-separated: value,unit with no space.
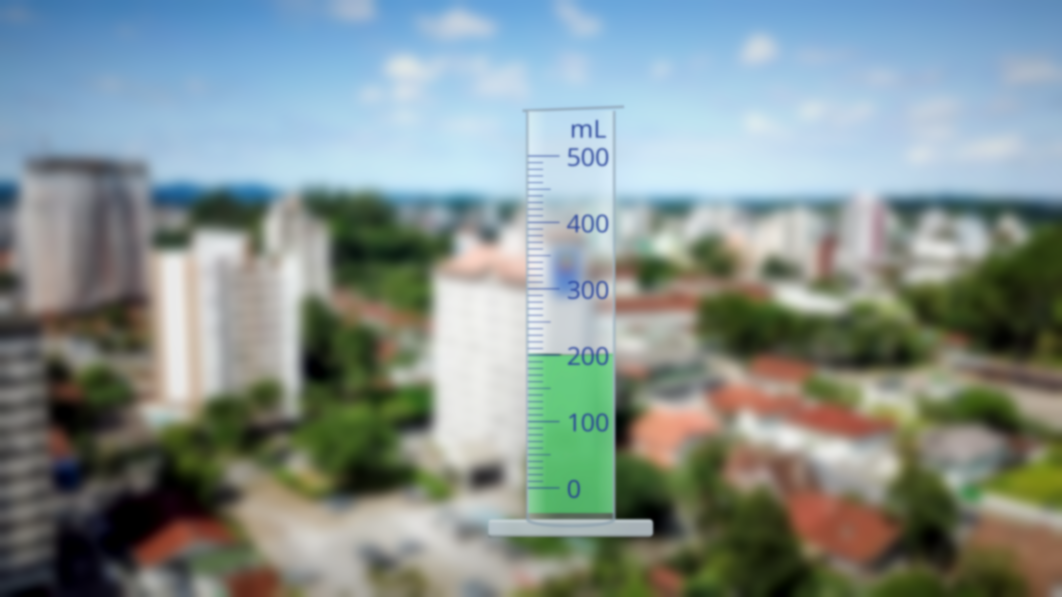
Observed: 200,mL
